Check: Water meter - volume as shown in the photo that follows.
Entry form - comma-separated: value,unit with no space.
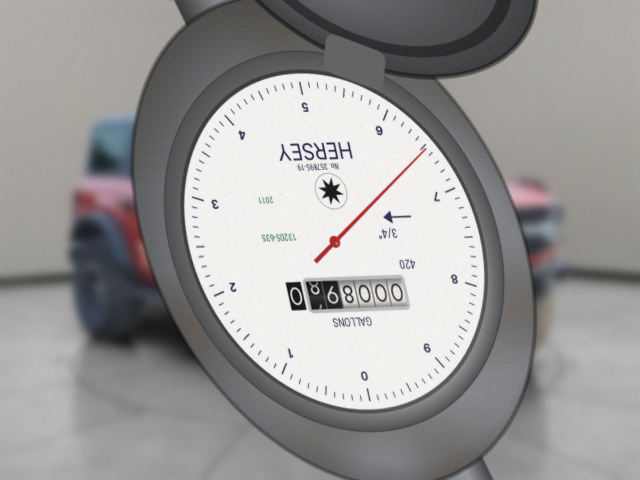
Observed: 8976.5,gal
